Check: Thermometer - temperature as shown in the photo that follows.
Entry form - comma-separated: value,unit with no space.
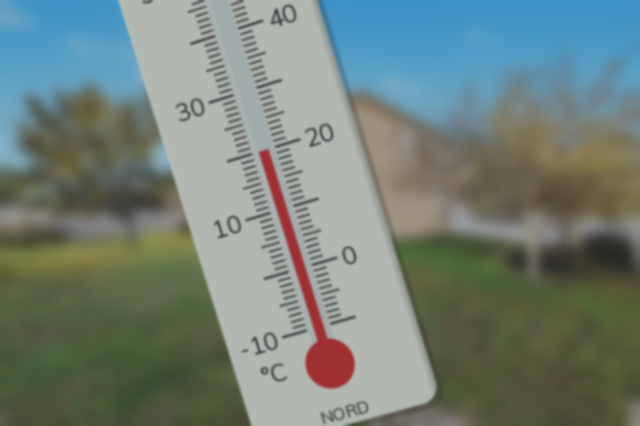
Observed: 20,°C
